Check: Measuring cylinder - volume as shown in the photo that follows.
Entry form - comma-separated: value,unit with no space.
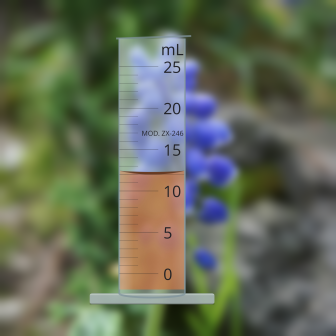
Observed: 12,mL
